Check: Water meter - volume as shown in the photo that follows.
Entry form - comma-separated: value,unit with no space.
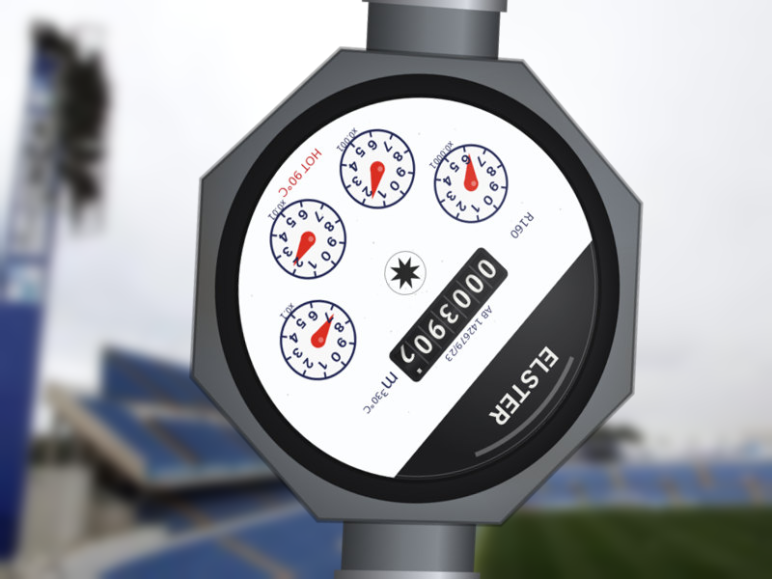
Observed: 3901.7216,m³
